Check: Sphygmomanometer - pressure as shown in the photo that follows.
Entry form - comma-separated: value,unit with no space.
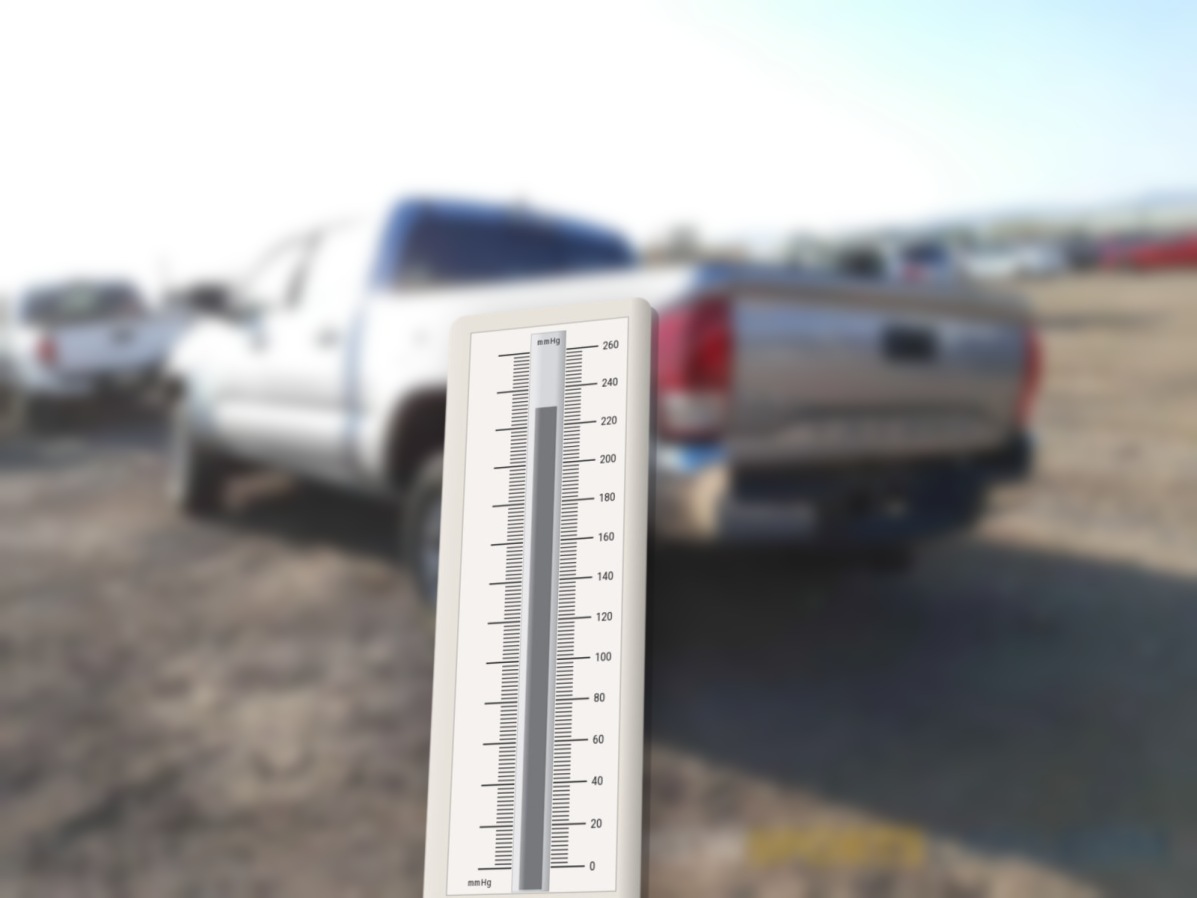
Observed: 230,mmHg
